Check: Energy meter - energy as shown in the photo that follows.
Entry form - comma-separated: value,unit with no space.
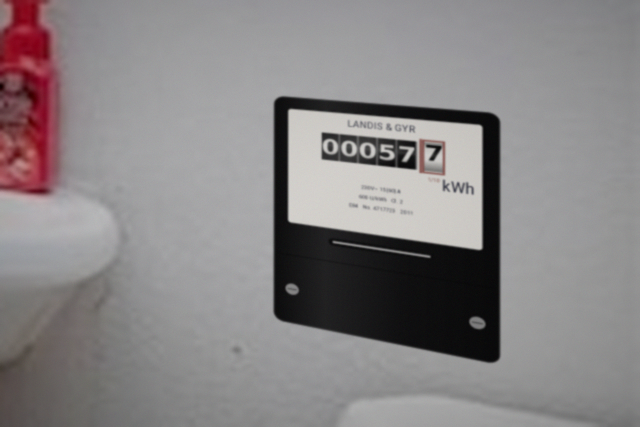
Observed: 57.7,kWh
